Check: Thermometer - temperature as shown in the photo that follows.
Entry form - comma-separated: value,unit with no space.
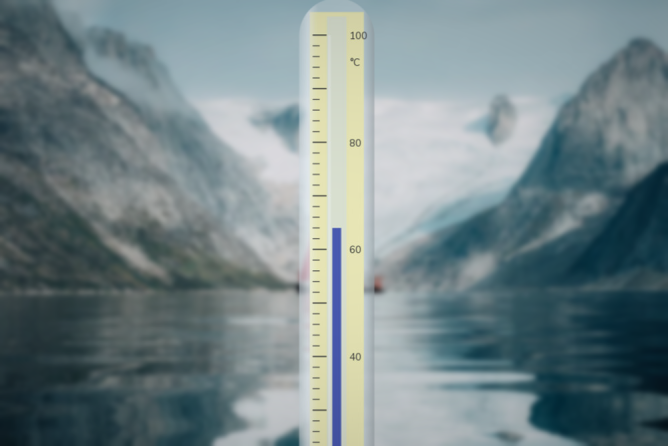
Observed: 64,°C
